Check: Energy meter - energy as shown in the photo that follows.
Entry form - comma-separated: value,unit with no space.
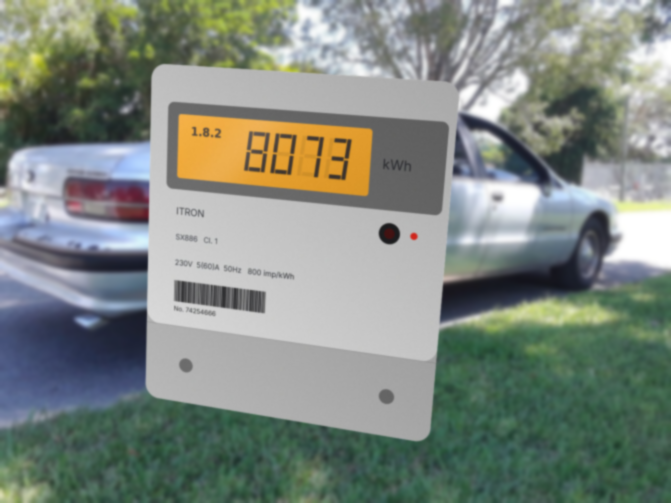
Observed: 8073,kWh
